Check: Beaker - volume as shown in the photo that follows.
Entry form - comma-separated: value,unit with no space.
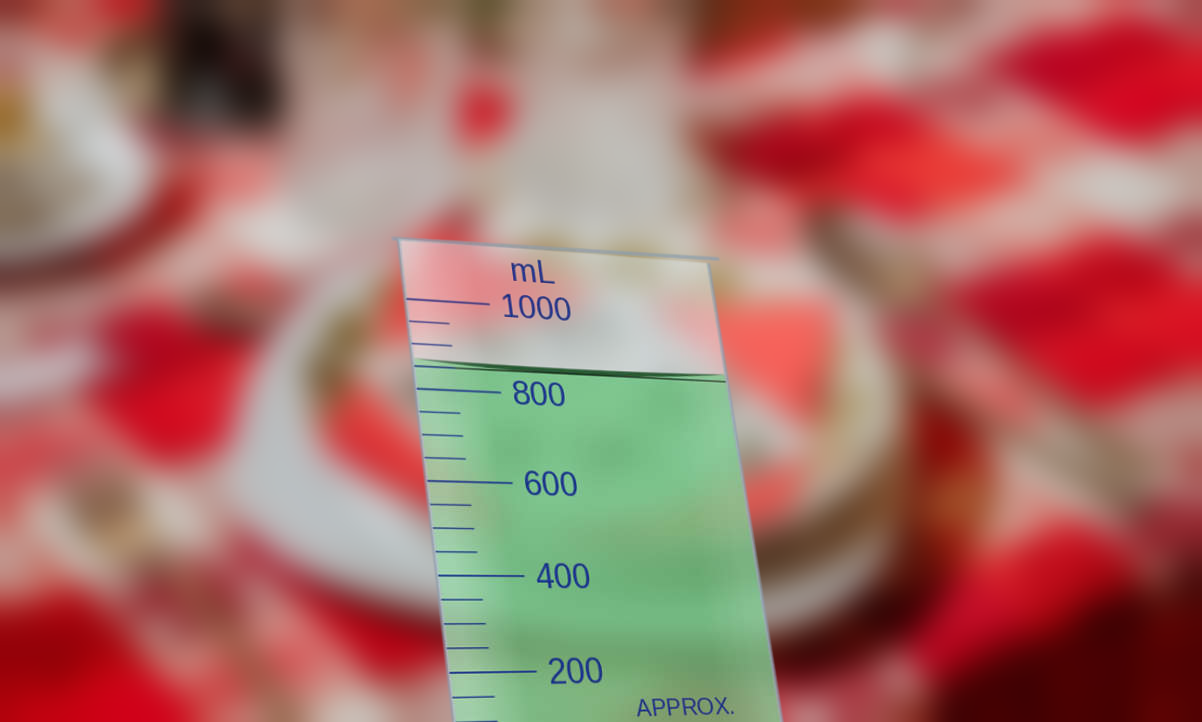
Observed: 850,mL
